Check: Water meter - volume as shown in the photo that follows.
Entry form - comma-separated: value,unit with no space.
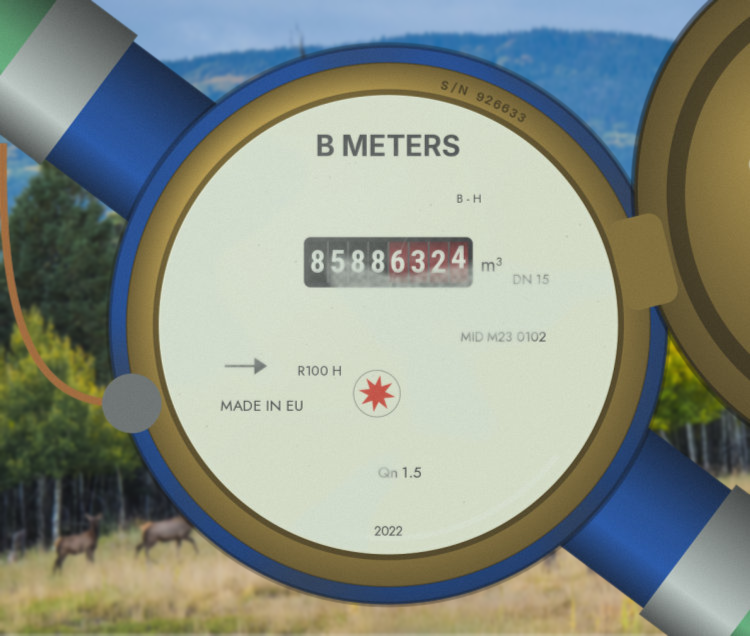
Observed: 8588.6324,m³
